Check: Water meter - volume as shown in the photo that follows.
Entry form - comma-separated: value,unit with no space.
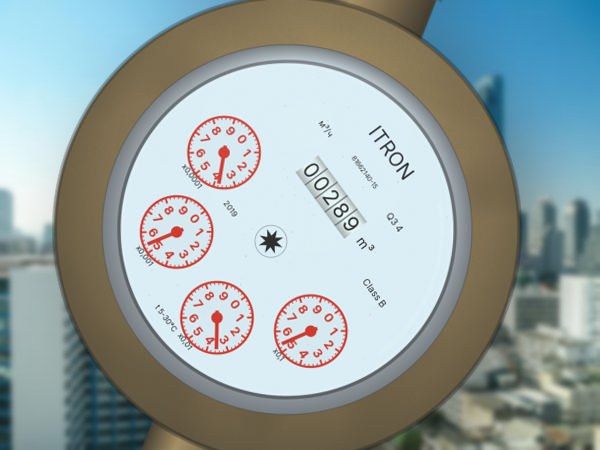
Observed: 289.5353,m³
